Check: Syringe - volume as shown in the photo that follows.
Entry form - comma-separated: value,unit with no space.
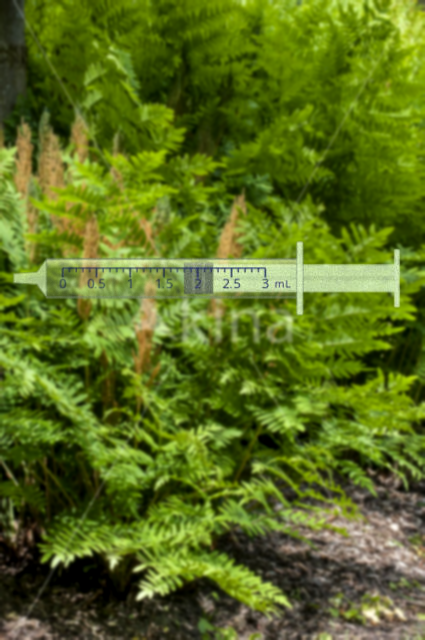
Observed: 1.8,mL
